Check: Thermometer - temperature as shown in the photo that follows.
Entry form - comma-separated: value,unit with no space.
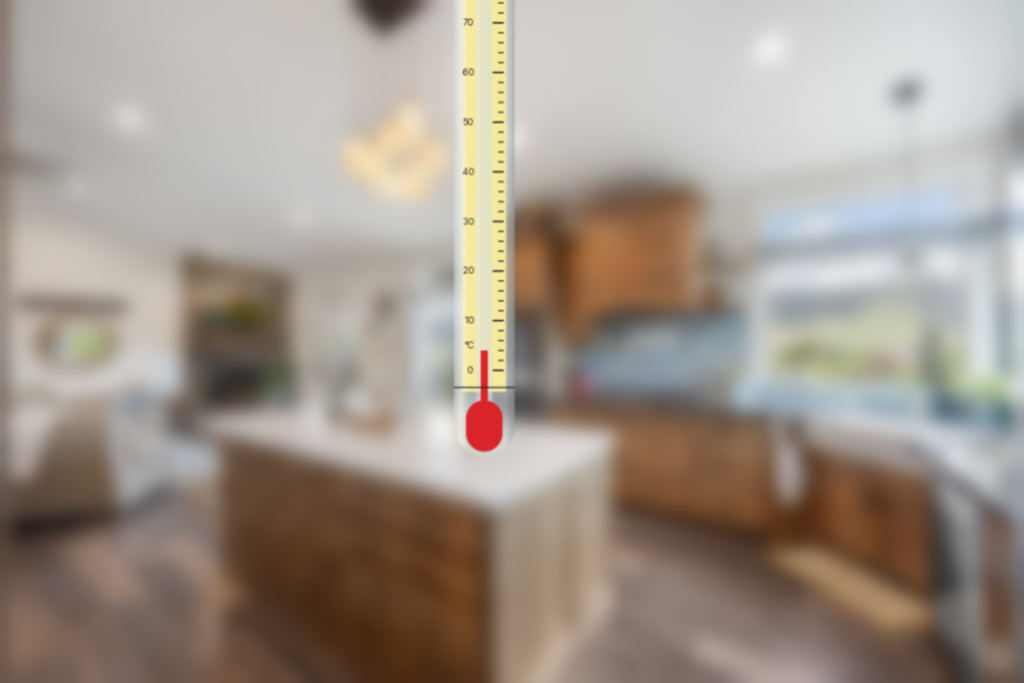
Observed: 4,°C
